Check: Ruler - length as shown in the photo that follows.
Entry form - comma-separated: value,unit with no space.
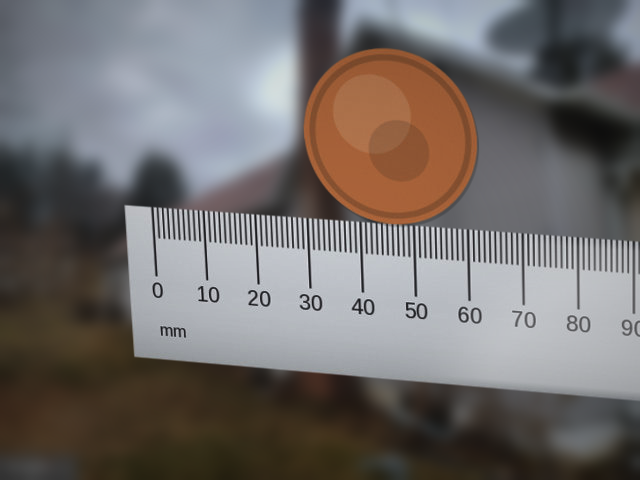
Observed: 32,mm
